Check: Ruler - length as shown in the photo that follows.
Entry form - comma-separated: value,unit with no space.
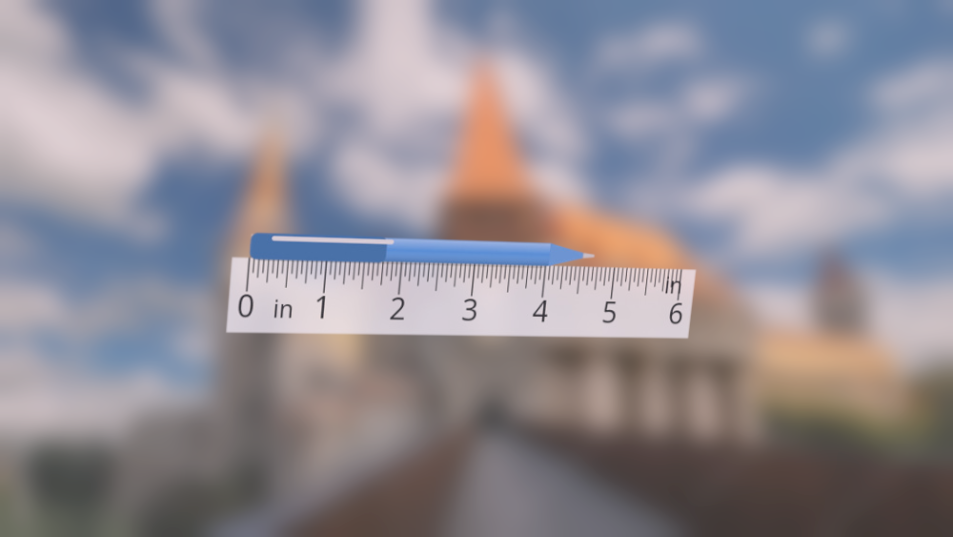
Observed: 4.6875,in
